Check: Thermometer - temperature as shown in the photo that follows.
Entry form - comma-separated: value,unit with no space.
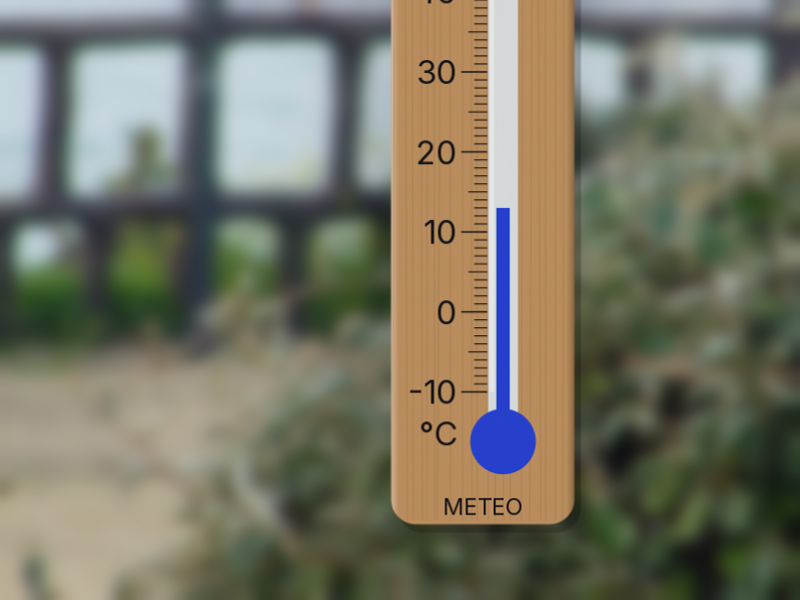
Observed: 13,°C
